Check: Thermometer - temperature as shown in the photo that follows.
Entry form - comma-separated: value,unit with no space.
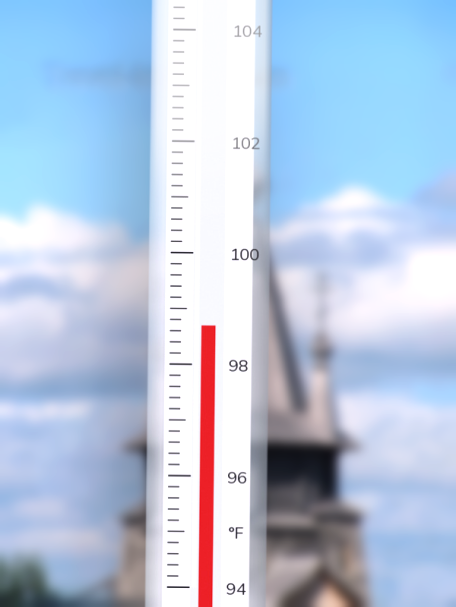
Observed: 98.7,°F
